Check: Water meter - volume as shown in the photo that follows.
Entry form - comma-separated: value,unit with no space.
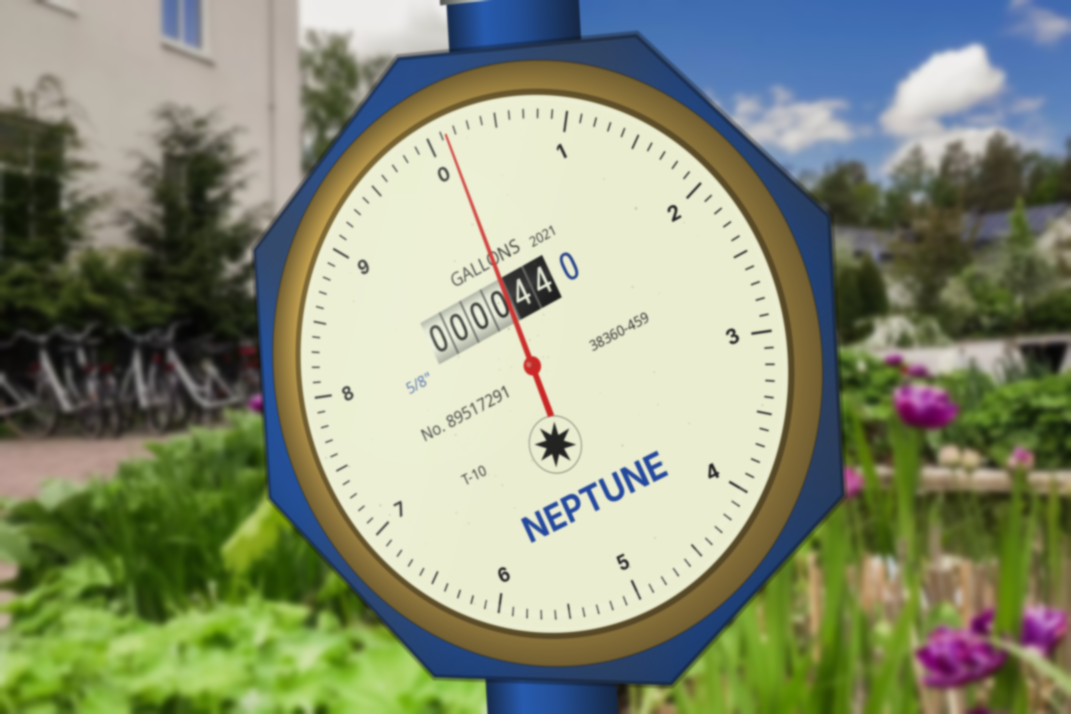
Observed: 440.1,gal
